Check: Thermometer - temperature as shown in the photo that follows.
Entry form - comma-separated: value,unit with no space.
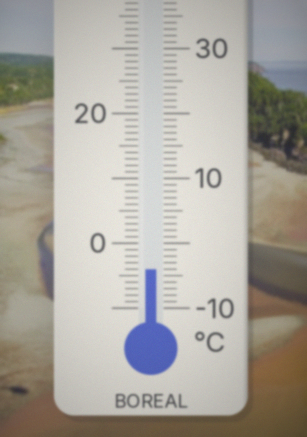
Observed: -4,°C
